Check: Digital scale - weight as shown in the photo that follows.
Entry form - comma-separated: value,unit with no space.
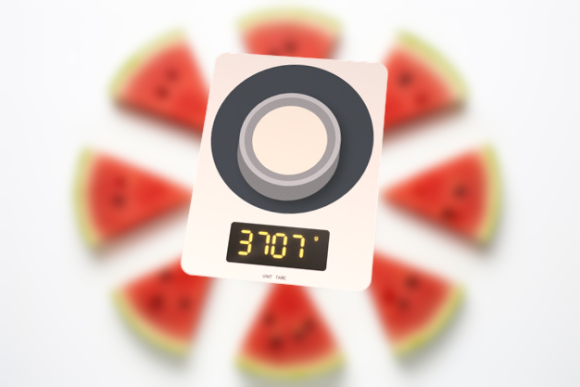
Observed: 3707,g
